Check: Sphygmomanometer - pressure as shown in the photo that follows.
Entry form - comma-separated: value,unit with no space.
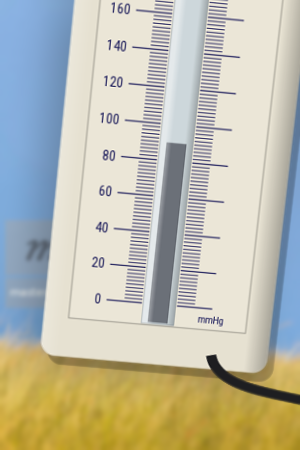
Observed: 90,mmHg
